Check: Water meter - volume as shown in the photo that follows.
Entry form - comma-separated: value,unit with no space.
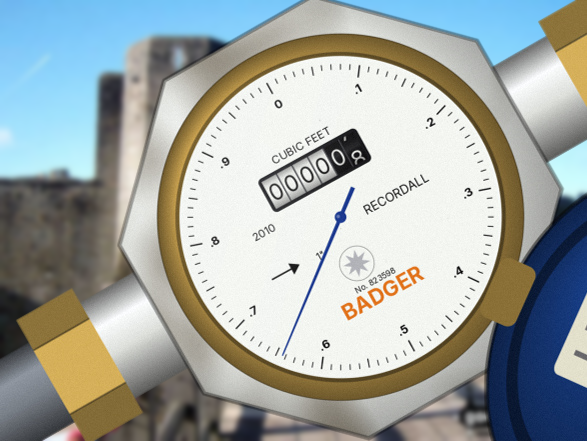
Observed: 7.64,ft³
